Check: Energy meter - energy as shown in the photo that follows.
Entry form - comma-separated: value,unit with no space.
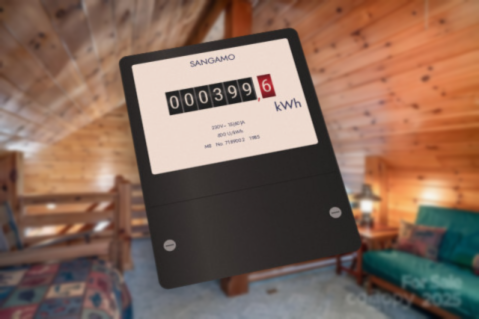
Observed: 399.6,kWh
